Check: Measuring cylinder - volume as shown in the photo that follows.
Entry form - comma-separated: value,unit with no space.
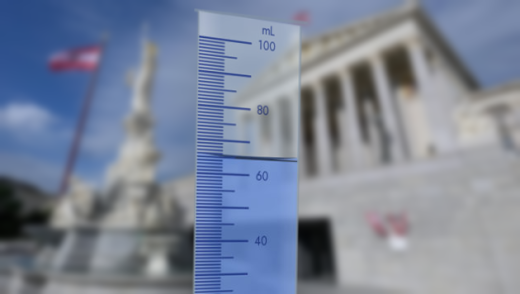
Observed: 65,mL
